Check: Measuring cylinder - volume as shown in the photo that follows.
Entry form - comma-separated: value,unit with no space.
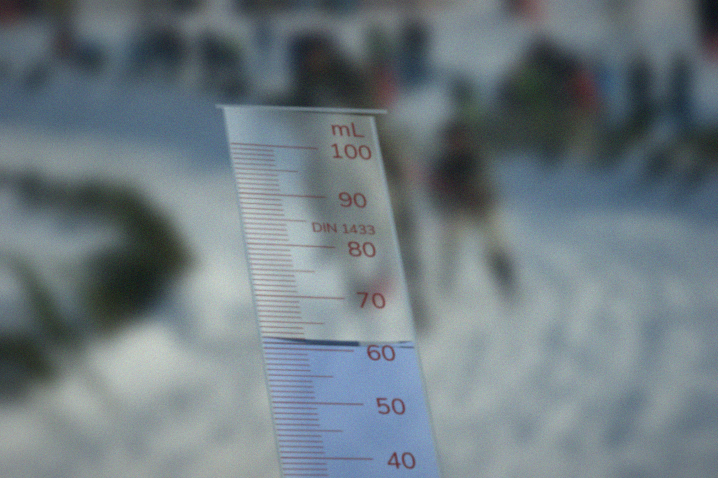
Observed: 61,mL
